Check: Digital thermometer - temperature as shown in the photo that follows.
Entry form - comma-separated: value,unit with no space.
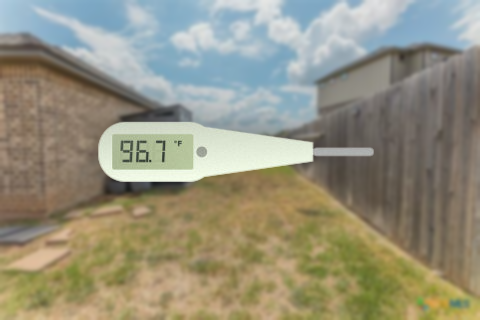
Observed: 96.7,°F
